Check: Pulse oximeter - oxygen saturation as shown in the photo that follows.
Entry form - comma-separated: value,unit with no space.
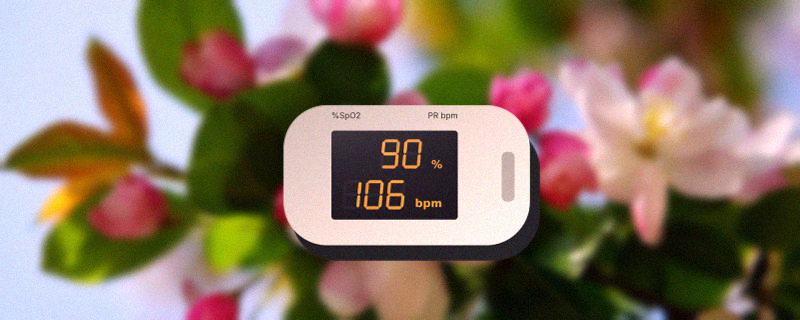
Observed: 90,%
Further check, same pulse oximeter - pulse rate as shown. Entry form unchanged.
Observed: 106,bpm
